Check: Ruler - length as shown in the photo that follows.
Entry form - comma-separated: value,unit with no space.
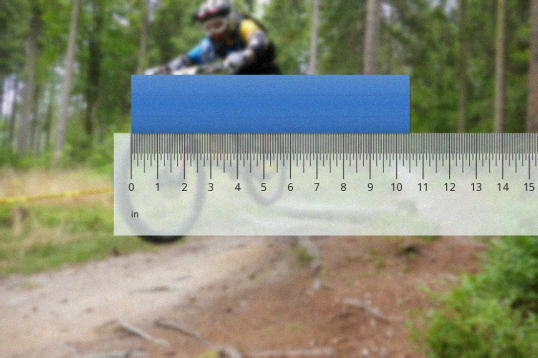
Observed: 10.5,in
